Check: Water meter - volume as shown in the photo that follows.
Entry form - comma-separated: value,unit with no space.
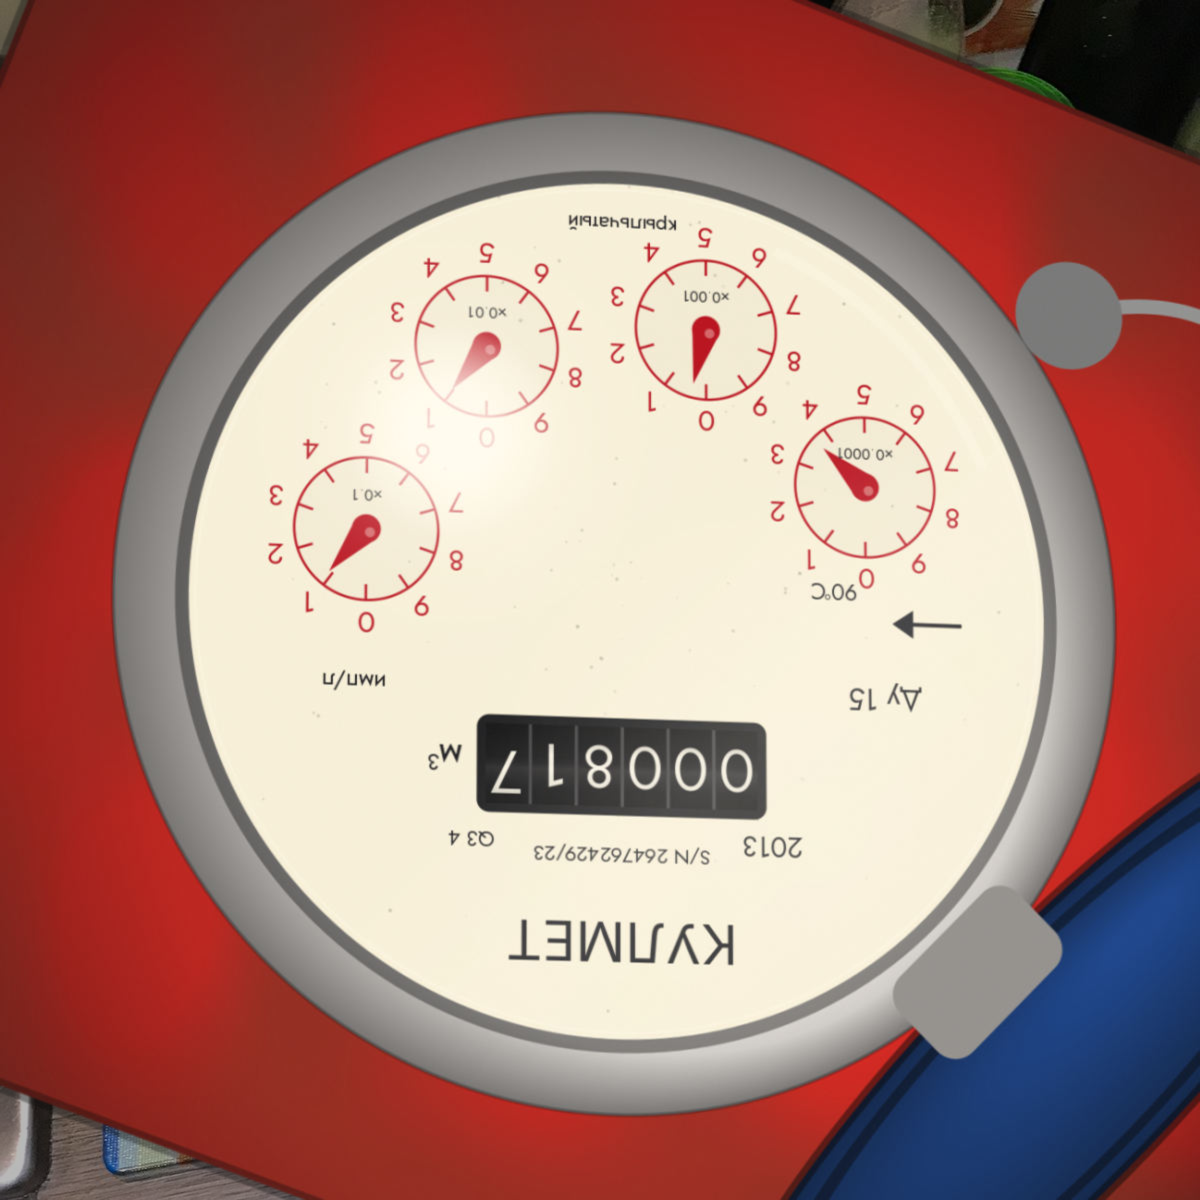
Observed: 817.1103,m³
